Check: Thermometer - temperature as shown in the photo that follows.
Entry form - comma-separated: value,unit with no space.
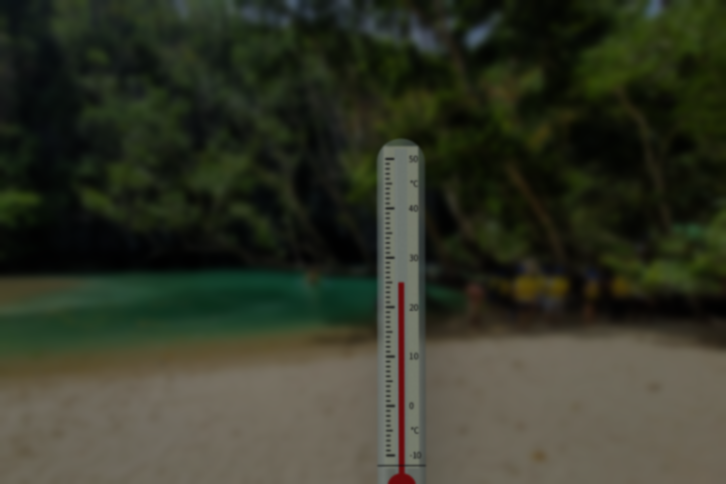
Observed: 25,°C
